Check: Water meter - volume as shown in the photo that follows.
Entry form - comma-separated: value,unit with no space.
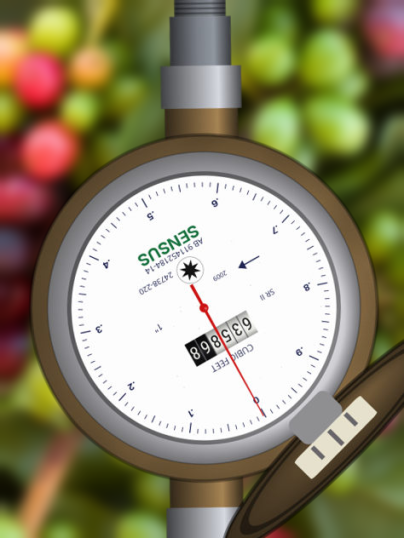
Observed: 635868.00,ft³
